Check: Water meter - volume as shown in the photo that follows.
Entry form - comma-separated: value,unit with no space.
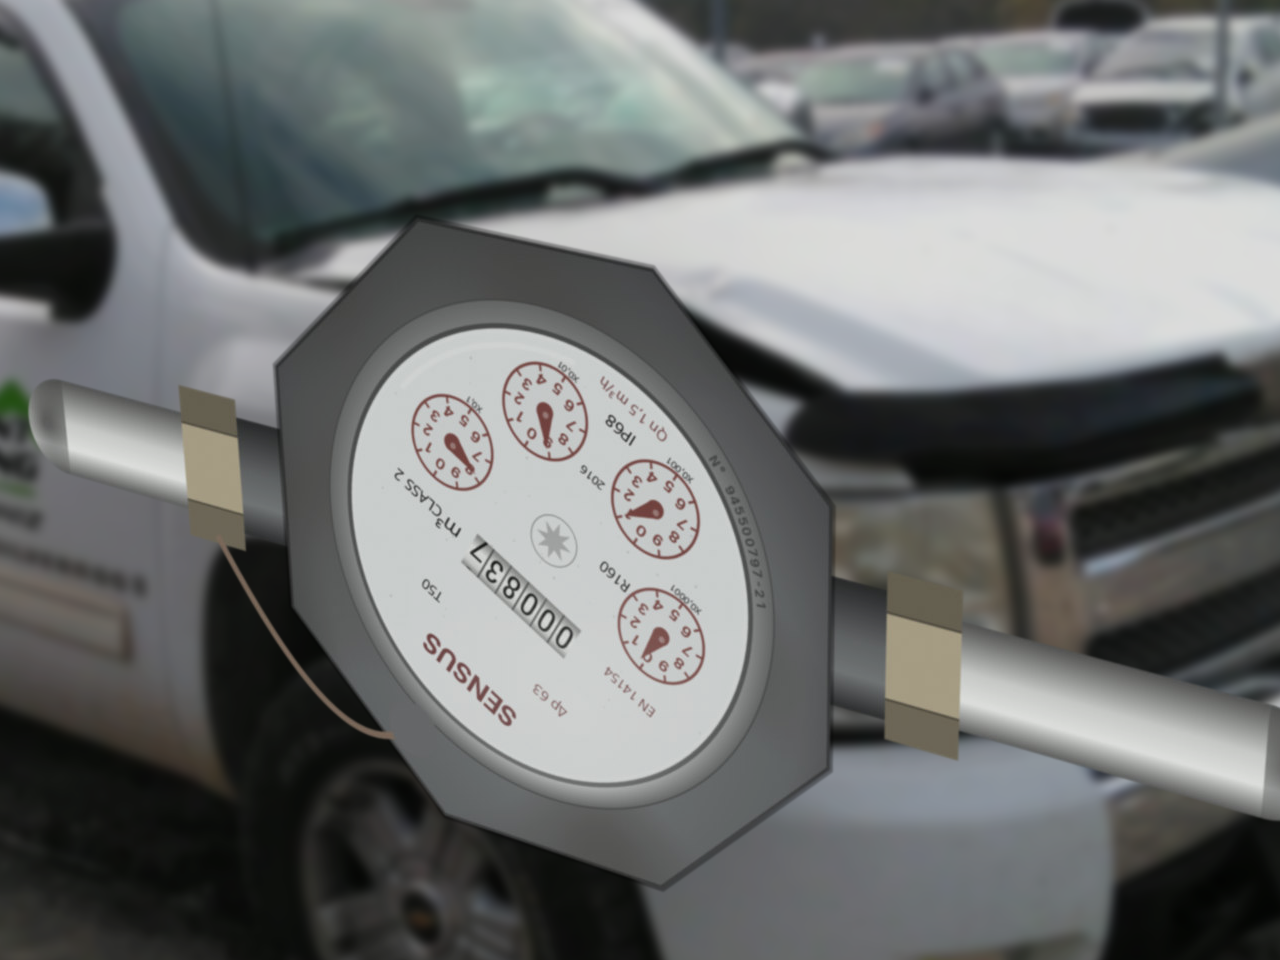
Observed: 836.7910,m³
